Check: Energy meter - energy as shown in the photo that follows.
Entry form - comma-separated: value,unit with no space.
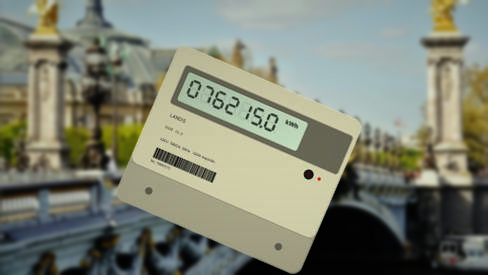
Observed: 76215.0,kWh
